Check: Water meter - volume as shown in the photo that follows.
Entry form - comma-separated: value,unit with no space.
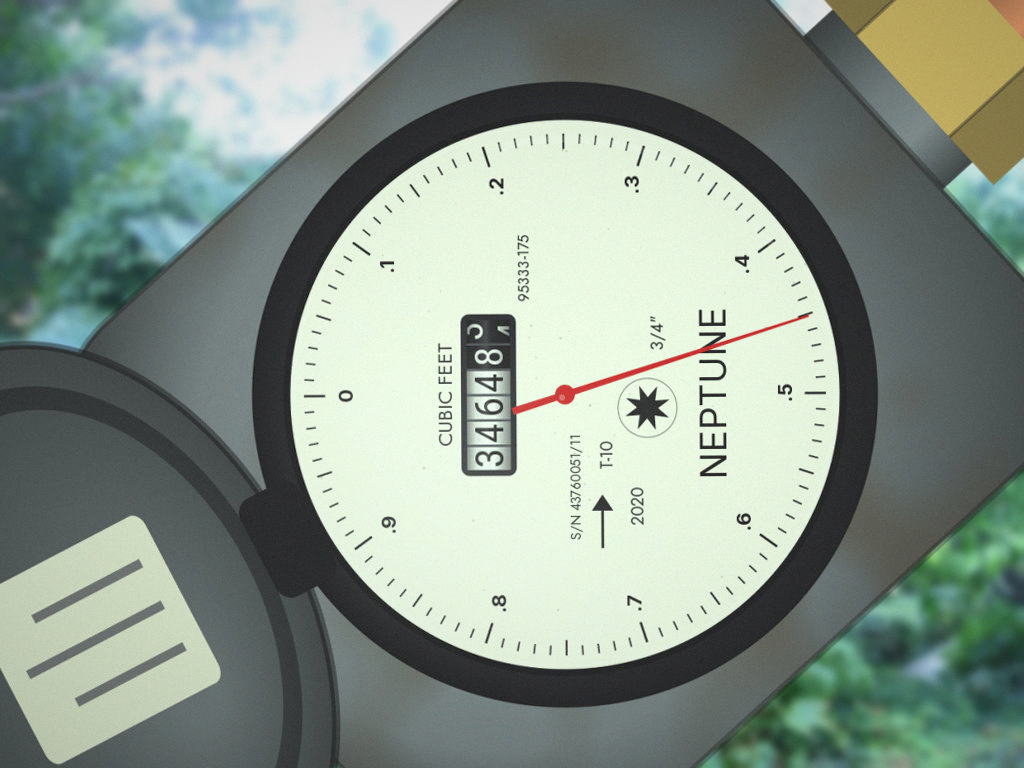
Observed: 346483.45,ft³
